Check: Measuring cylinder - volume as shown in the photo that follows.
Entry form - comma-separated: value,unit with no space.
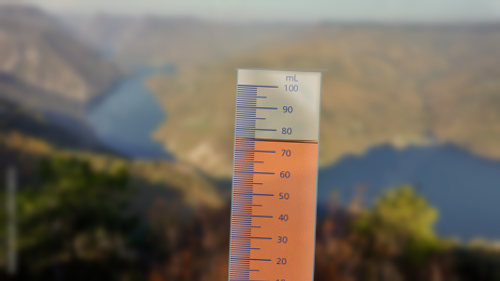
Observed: 75,mL
